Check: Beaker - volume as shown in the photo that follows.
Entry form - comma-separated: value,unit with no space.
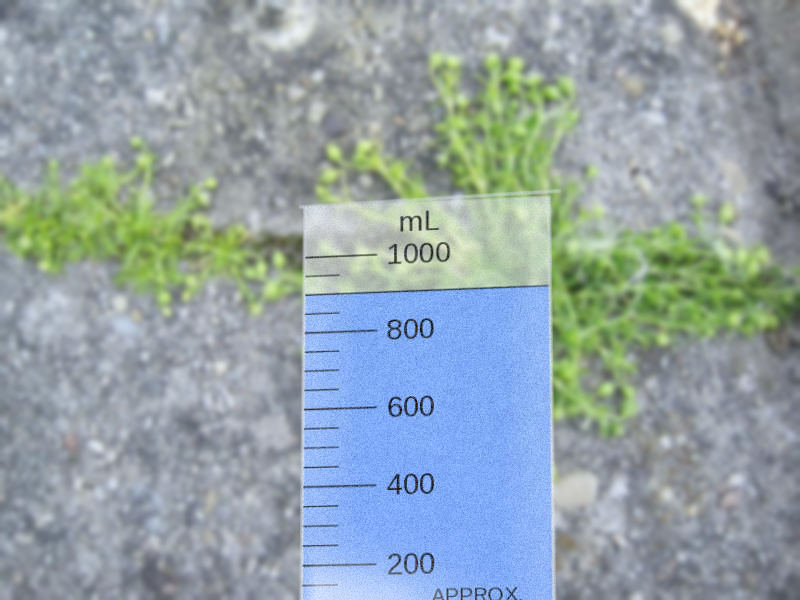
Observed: 900,mL
